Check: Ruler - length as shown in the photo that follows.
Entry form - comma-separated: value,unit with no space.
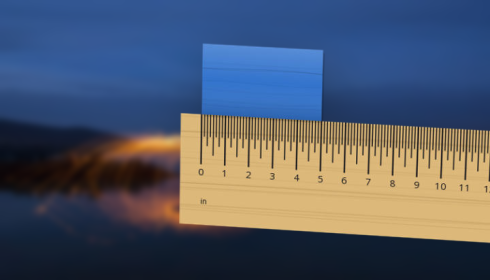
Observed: 5,in
